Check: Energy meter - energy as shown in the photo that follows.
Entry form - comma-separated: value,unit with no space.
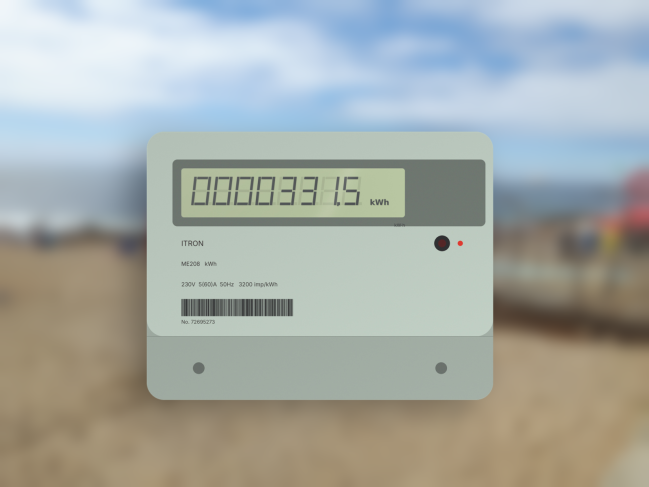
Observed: 331.5,kWh
